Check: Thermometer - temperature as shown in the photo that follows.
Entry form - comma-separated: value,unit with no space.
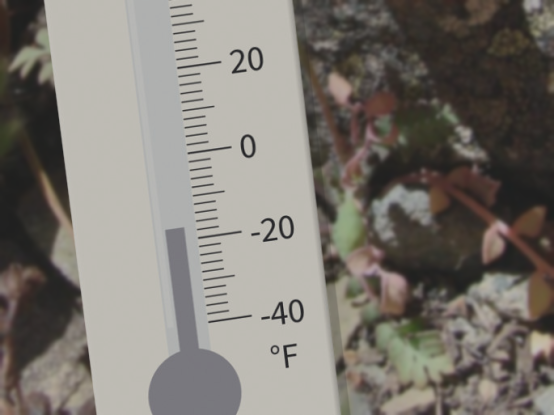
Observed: -17,°F
